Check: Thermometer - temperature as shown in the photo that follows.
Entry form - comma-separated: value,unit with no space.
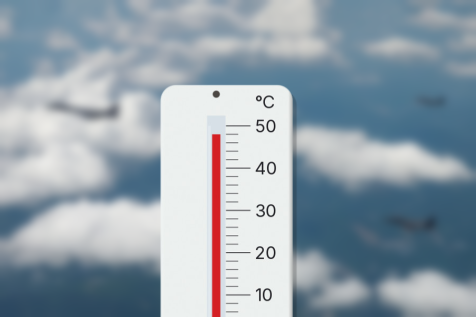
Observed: 48,°C
